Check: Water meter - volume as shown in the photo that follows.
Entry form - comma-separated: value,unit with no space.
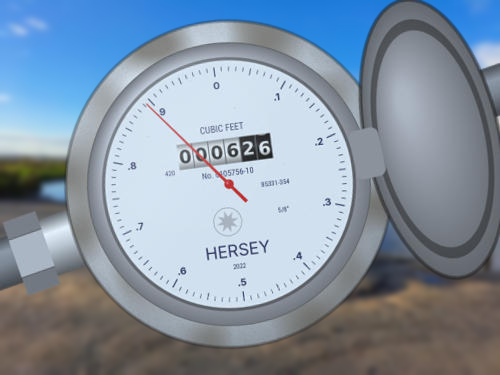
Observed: 625.89,ft³
